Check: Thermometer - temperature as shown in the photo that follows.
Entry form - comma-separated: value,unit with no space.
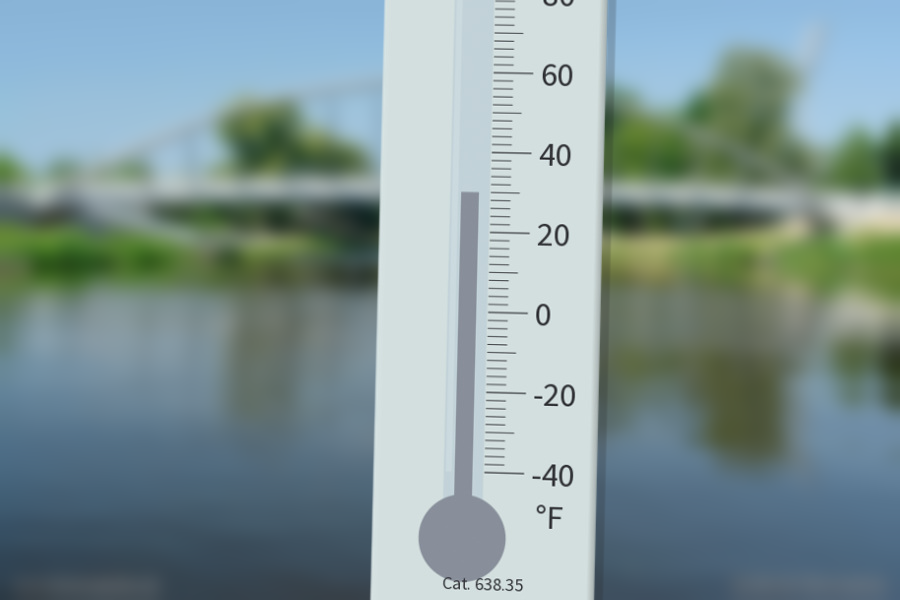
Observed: 30,°F
